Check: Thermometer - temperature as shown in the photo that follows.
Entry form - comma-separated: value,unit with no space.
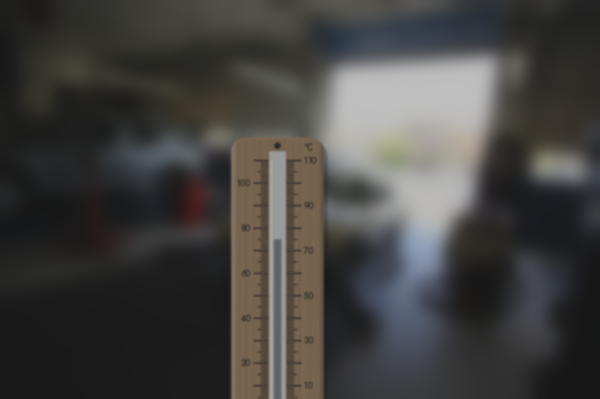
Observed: 75,°C
